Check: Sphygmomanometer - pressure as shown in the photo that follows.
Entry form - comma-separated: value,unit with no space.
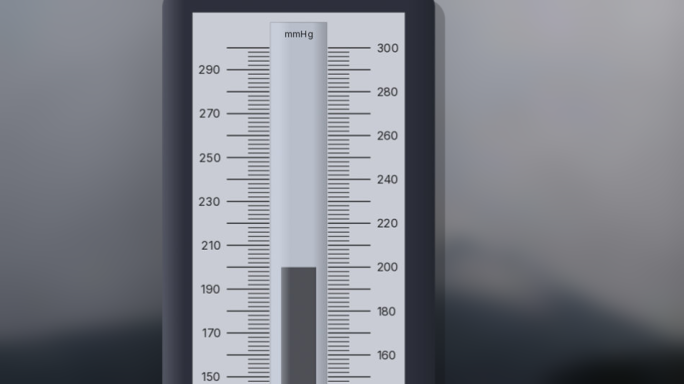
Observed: 200,mmHg
